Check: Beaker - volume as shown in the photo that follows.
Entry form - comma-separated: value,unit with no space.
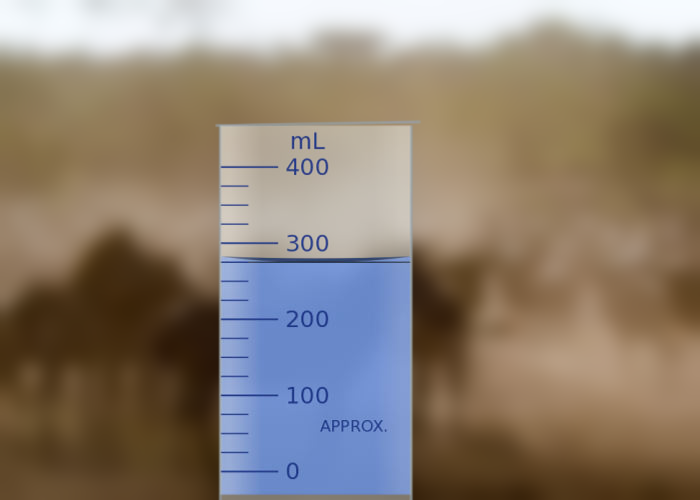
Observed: 275,mL
